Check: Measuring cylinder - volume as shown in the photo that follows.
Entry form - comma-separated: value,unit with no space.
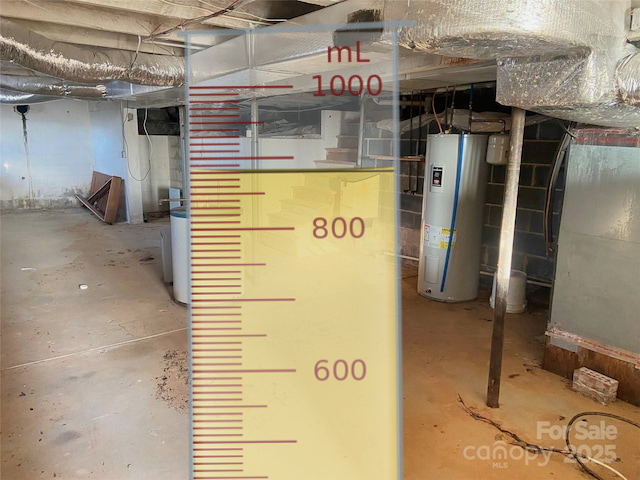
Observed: 880,mL
